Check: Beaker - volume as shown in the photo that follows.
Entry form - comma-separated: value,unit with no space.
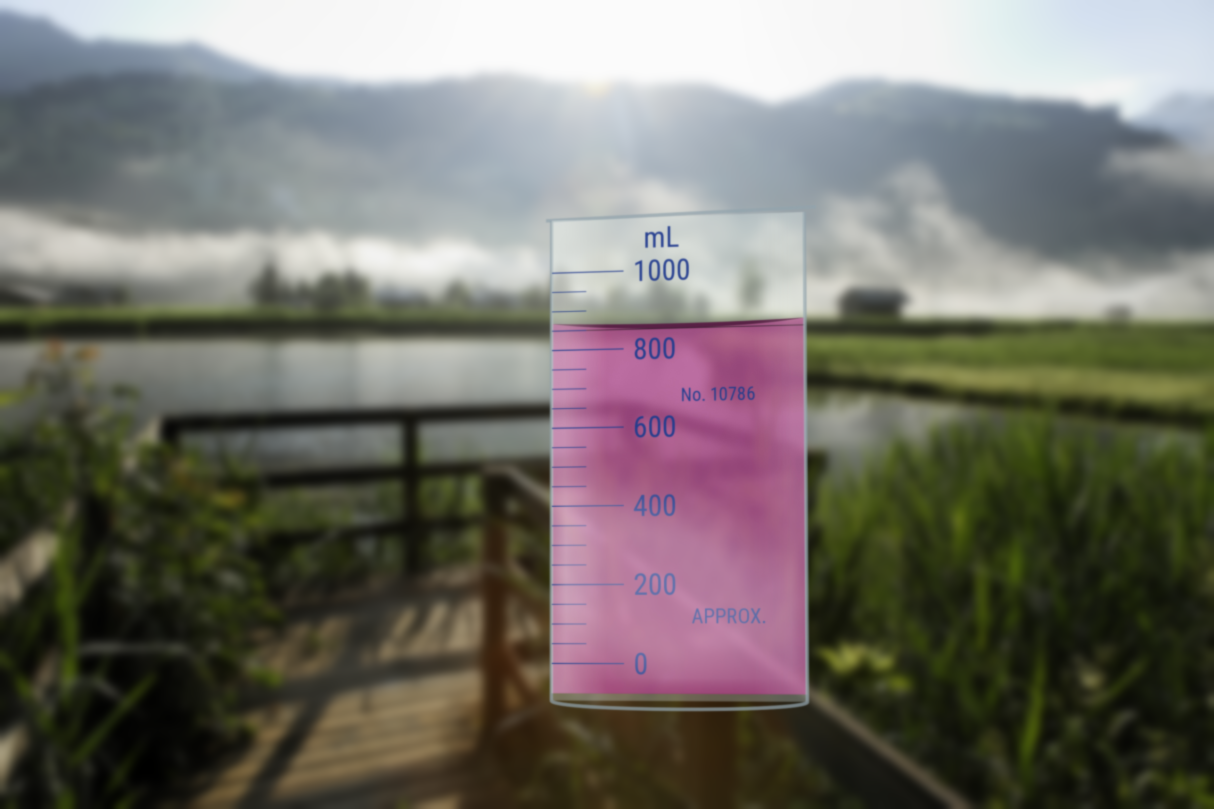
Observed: 850,mL
